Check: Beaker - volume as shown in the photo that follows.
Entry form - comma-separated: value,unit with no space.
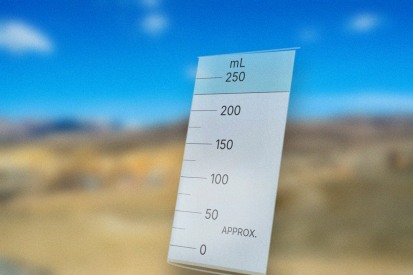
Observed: 225,mL
